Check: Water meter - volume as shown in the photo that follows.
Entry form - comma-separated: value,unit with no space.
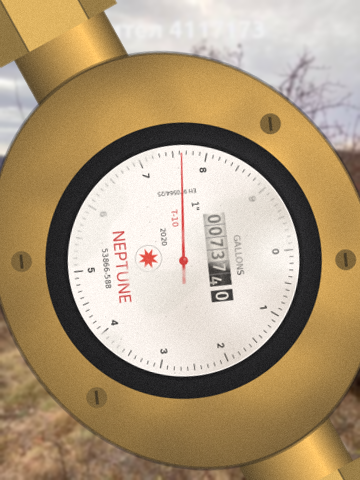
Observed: 73737.6,gal
